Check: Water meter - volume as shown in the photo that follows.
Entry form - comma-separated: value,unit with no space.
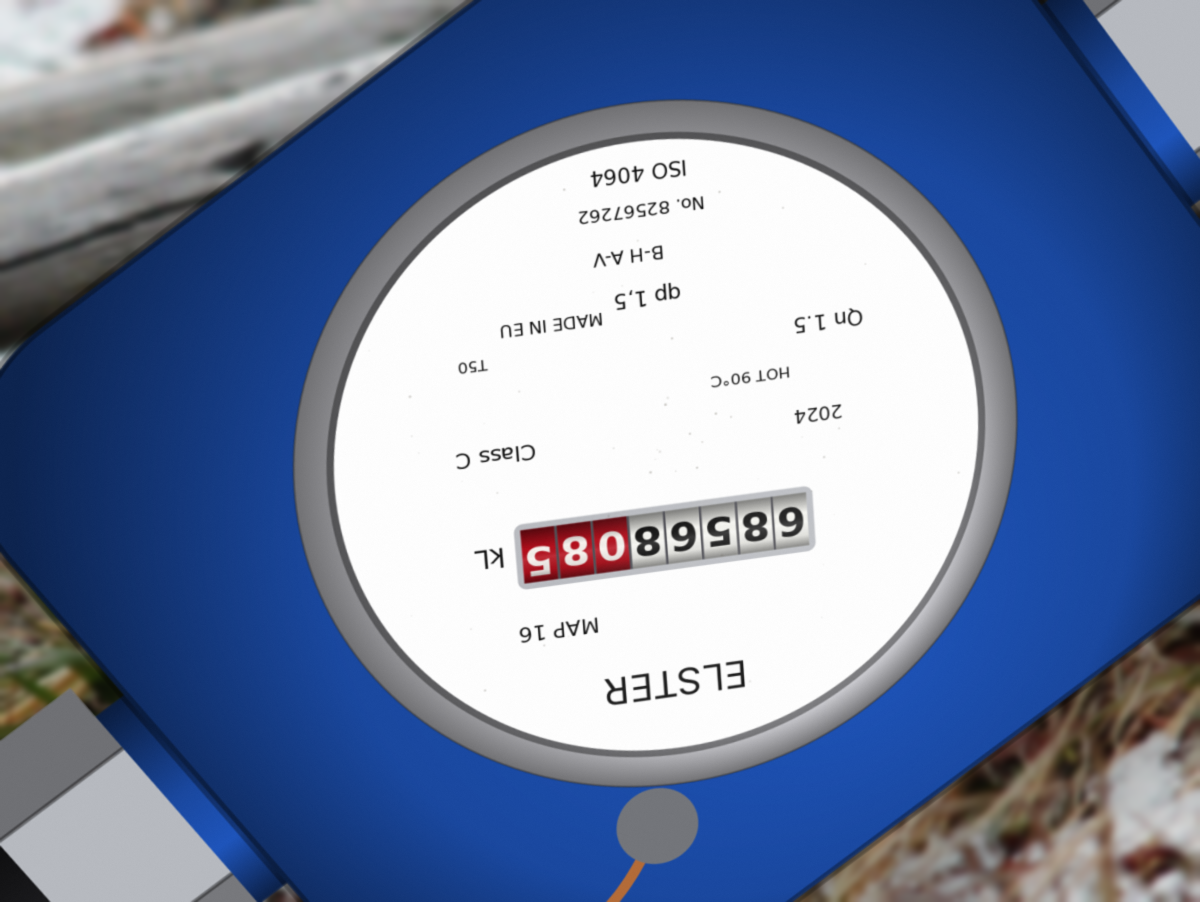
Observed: 68568.085,kL
